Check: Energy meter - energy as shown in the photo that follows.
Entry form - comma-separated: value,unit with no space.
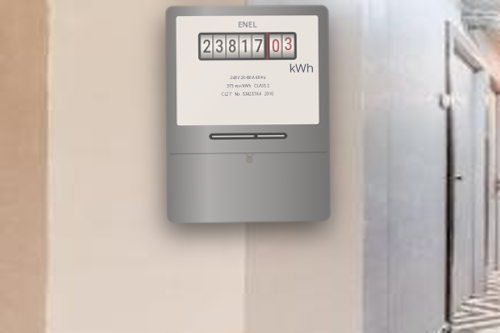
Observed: 23817.03,kWh
